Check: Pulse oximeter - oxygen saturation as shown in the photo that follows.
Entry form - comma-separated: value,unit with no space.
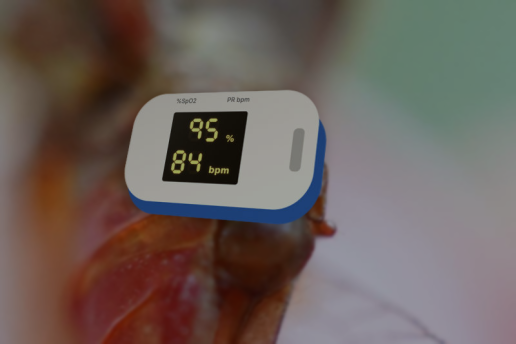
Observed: 95,%
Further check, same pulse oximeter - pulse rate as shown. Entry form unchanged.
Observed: 84,bpm
